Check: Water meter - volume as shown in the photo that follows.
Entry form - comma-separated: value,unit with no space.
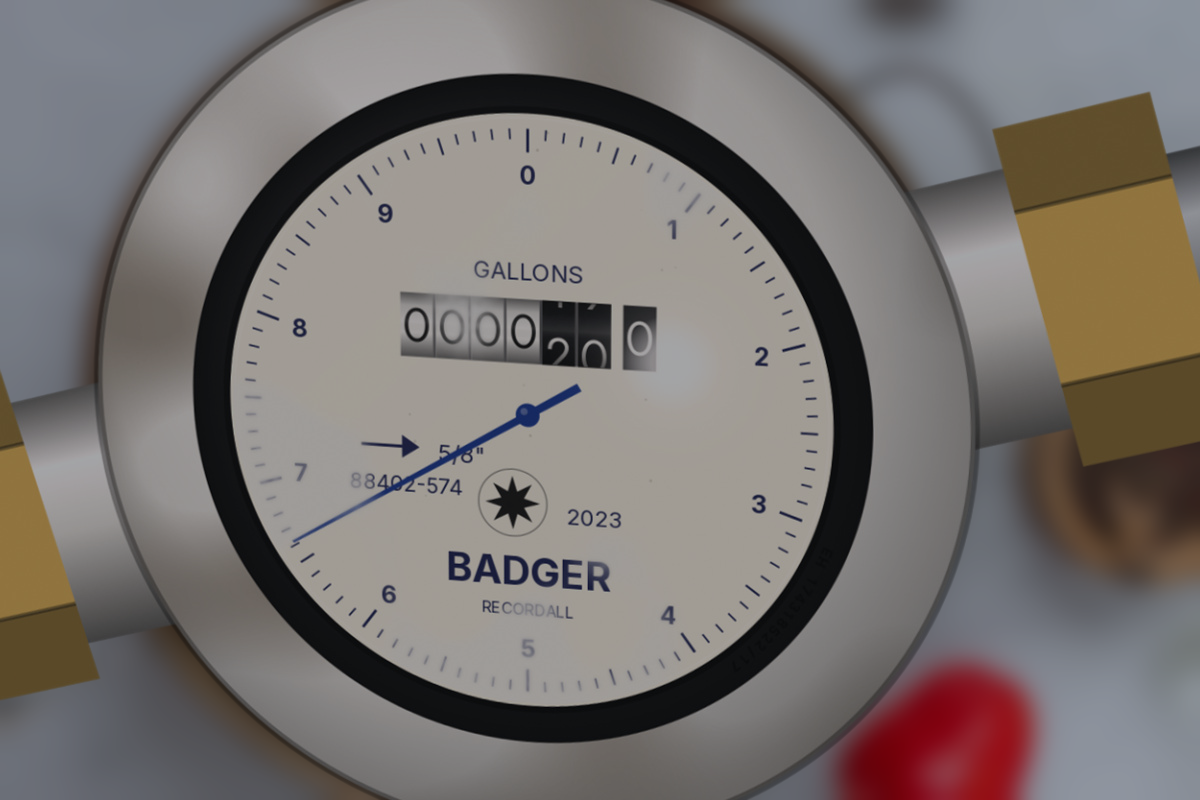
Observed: 196.6,gal
